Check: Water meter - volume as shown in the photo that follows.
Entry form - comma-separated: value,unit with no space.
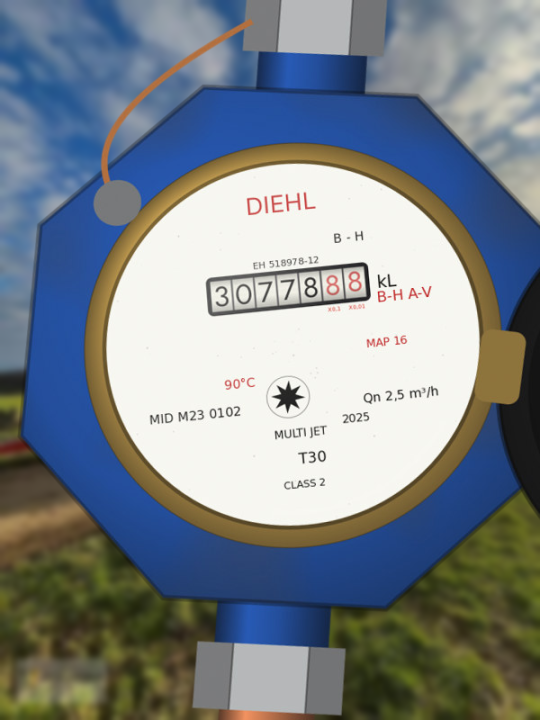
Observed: 30778.88,kL
